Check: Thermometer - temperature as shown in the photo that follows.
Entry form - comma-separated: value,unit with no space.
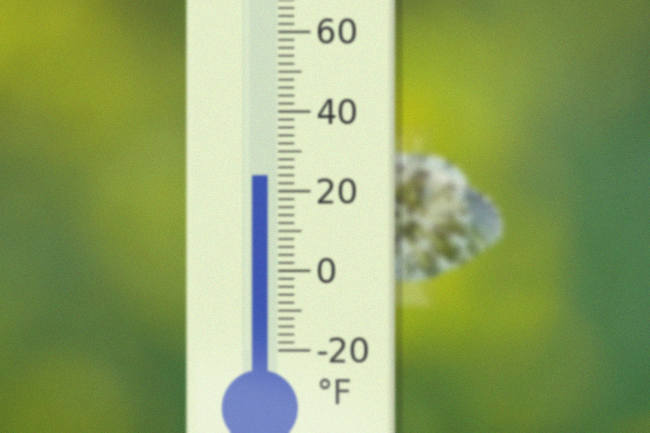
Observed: 24,°F
